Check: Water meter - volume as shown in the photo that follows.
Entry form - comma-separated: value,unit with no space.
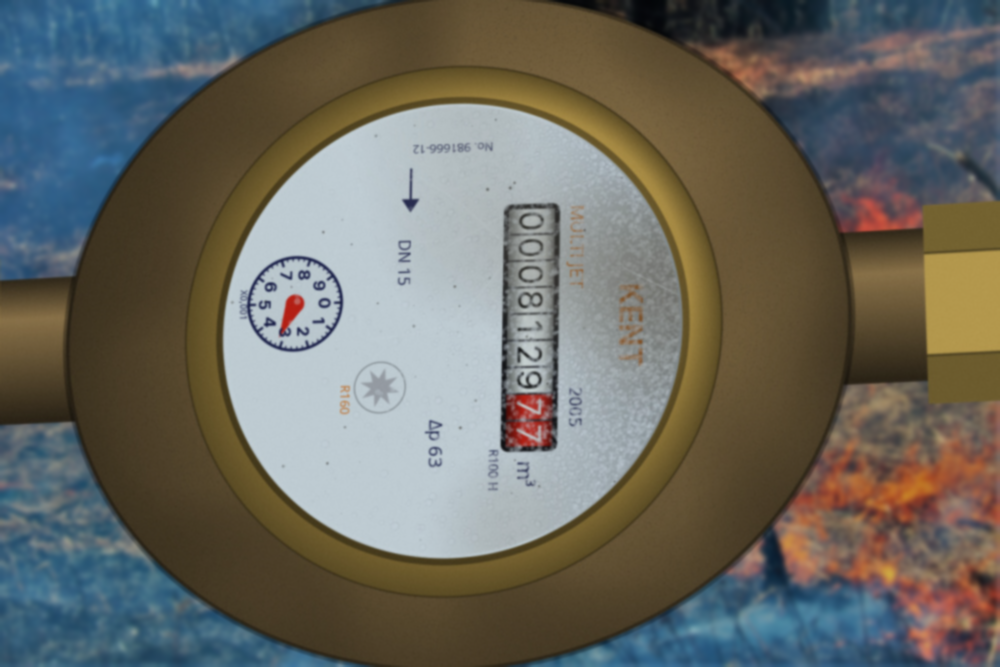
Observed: 8129.773,m³
